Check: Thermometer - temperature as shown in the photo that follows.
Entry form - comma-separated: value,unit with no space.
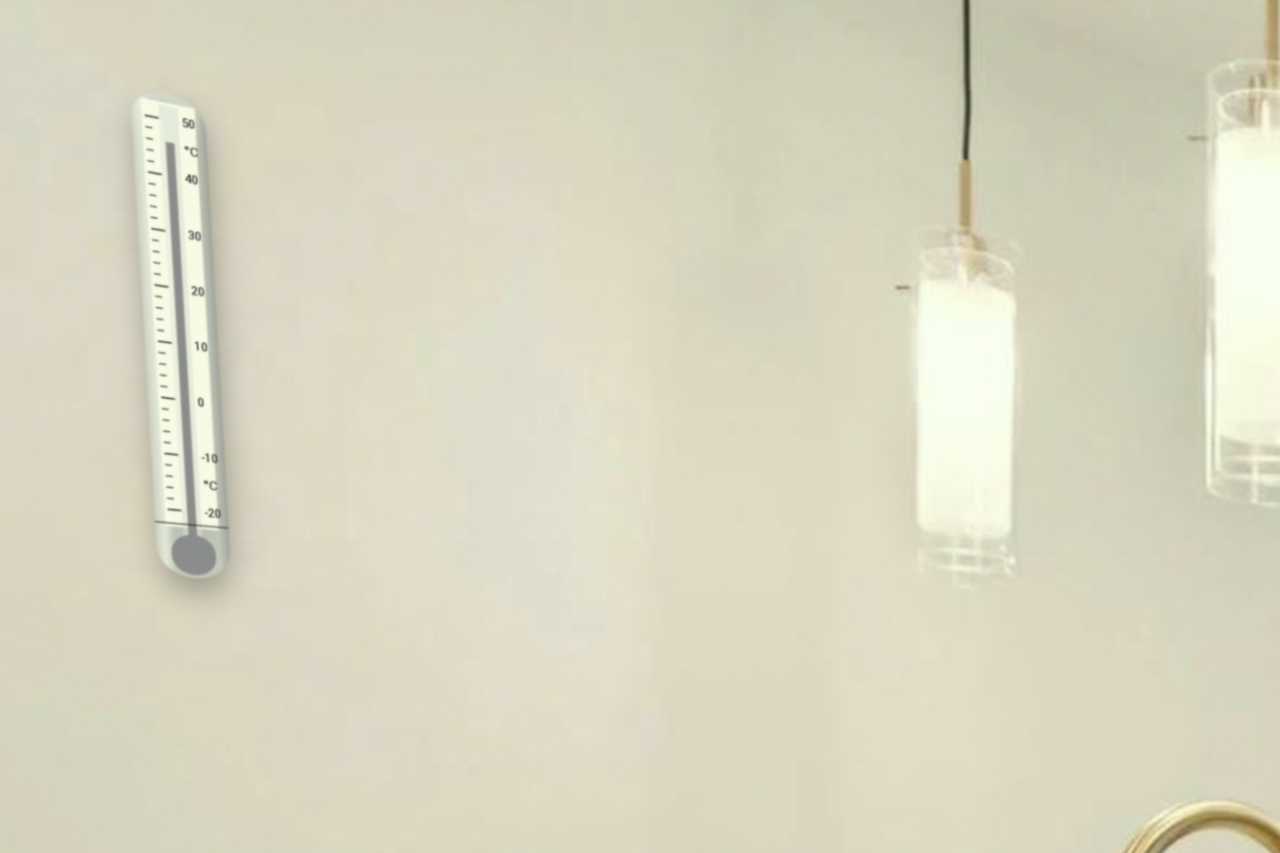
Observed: 46,°C
